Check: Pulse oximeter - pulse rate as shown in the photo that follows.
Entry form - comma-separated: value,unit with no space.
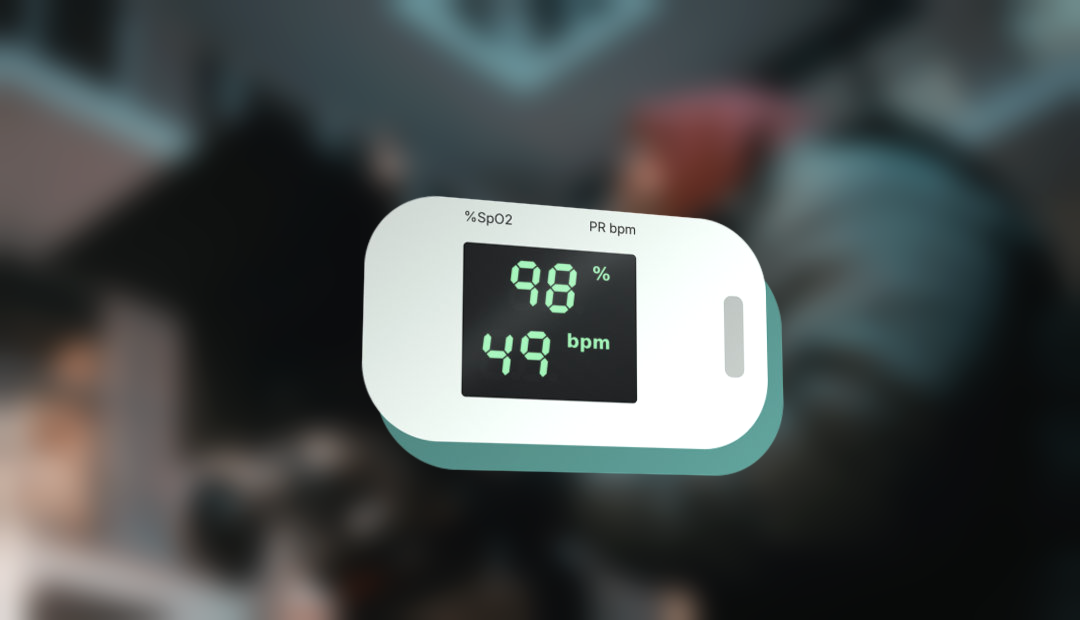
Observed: 49,bpm
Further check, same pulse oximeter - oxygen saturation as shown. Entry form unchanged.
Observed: 98,%
